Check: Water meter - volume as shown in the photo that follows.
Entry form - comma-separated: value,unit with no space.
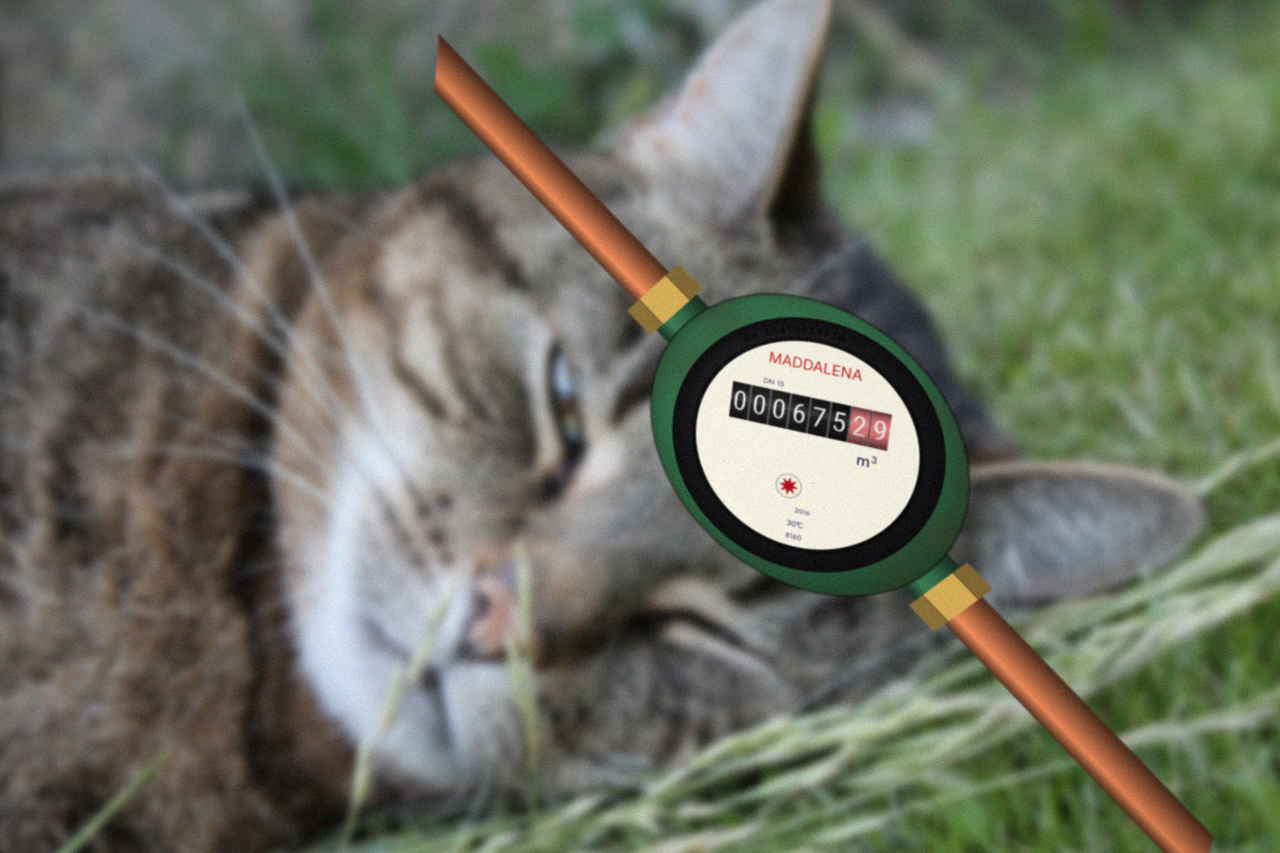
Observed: 675.29,m³
